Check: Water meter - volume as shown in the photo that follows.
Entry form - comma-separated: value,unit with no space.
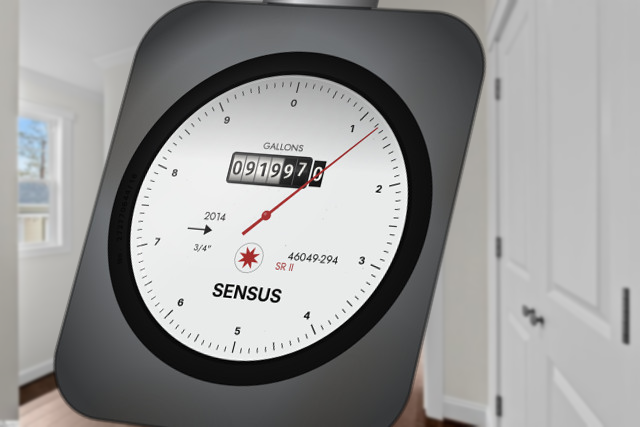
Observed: 919971.2,gal
